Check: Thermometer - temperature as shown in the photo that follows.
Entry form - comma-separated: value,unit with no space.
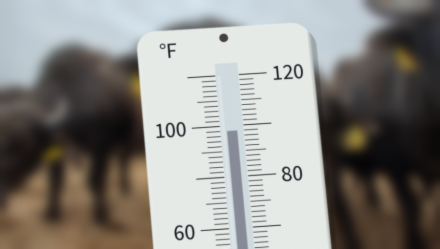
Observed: 98,°F
